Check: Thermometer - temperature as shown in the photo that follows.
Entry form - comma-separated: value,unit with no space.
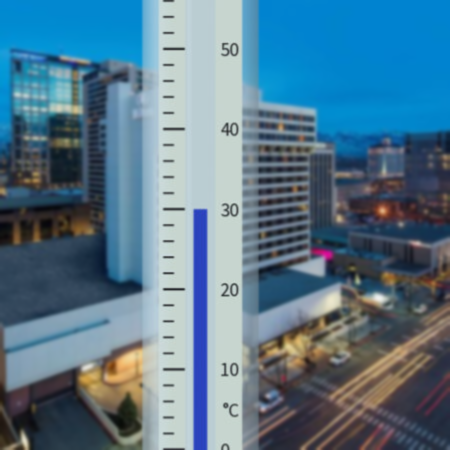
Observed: 30,°C
